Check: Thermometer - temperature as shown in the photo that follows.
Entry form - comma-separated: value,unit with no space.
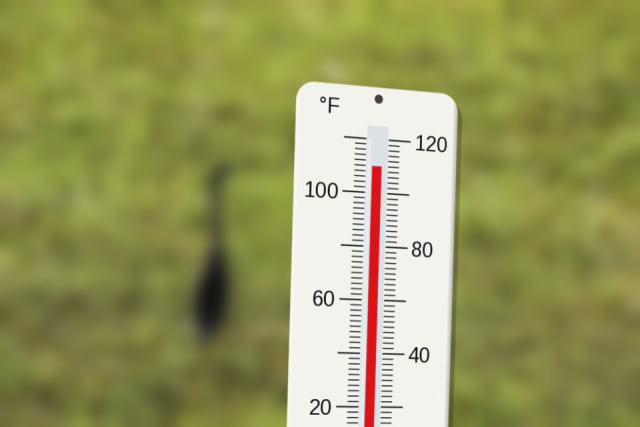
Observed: 110,°F
